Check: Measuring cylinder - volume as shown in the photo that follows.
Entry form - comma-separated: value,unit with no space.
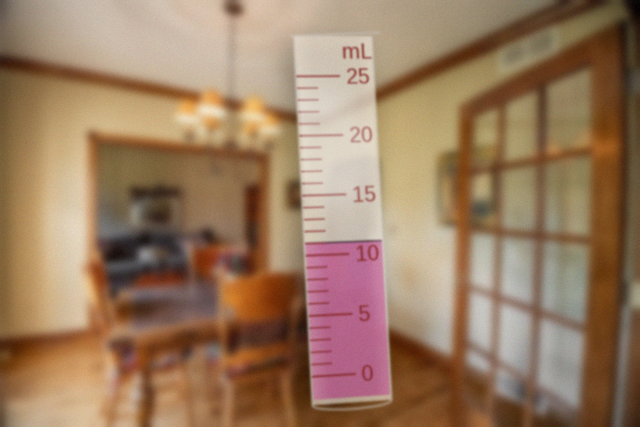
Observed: 11,mL
